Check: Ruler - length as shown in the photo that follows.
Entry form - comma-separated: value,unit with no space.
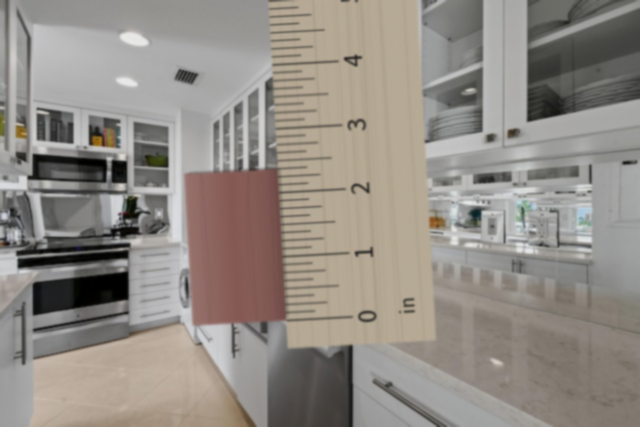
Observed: 2.375,in
